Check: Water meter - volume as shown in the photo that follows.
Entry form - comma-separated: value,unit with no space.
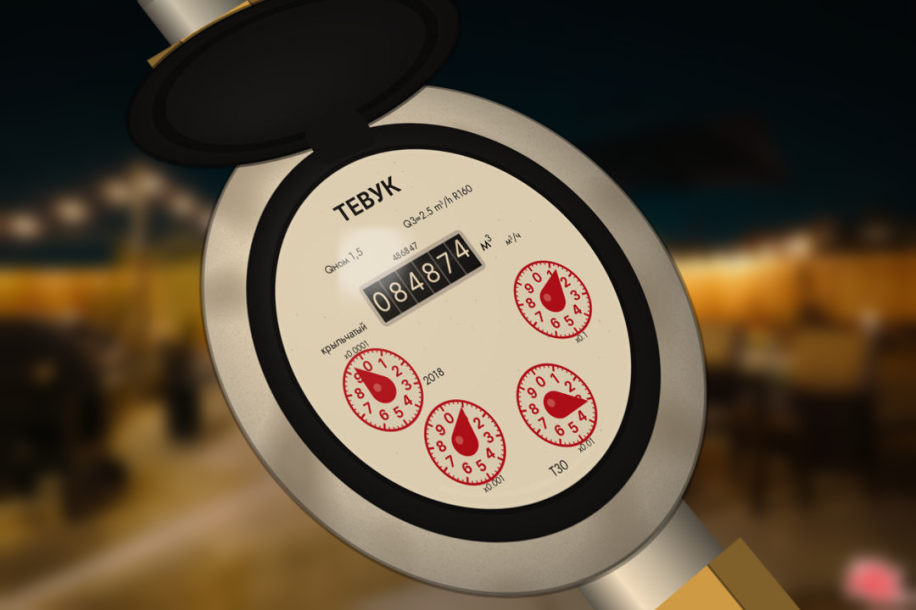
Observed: 84874.1309,m³
